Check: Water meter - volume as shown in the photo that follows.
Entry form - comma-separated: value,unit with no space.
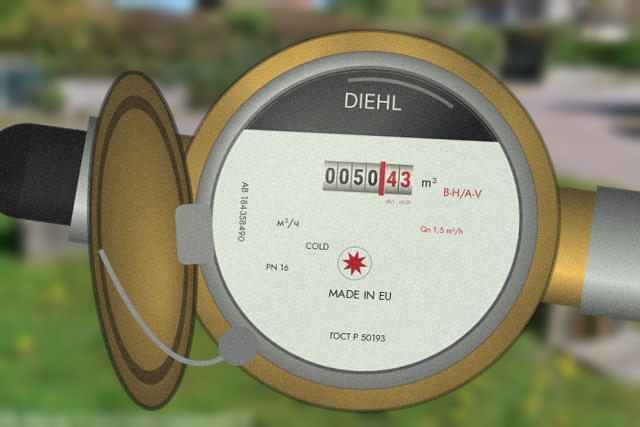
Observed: 50.43,m³
